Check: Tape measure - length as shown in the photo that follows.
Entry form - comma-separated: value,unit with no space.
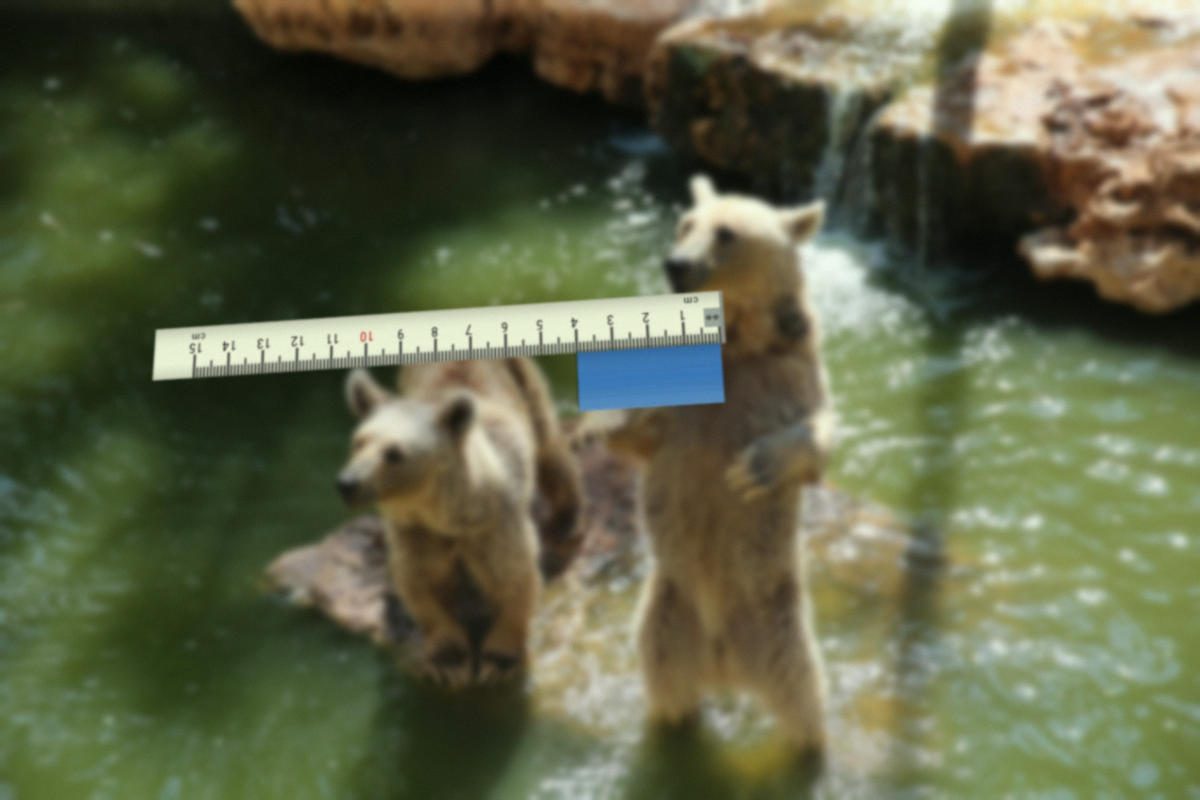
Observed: 4,cm
